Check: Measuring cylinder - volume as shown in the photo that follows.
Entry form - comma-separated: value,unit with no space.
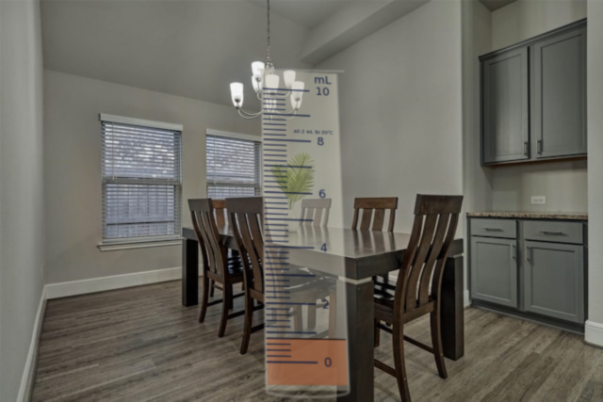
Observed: 0.8,mL
